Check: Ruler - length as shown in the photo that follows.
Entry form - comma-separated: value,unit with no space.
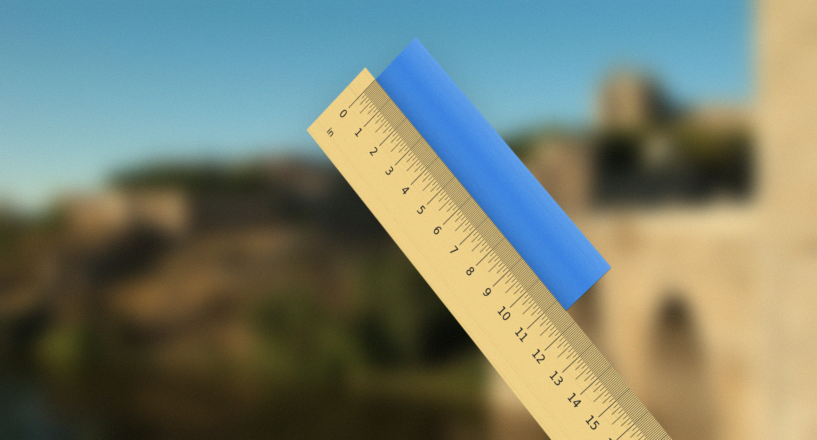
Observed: 11.5,in
